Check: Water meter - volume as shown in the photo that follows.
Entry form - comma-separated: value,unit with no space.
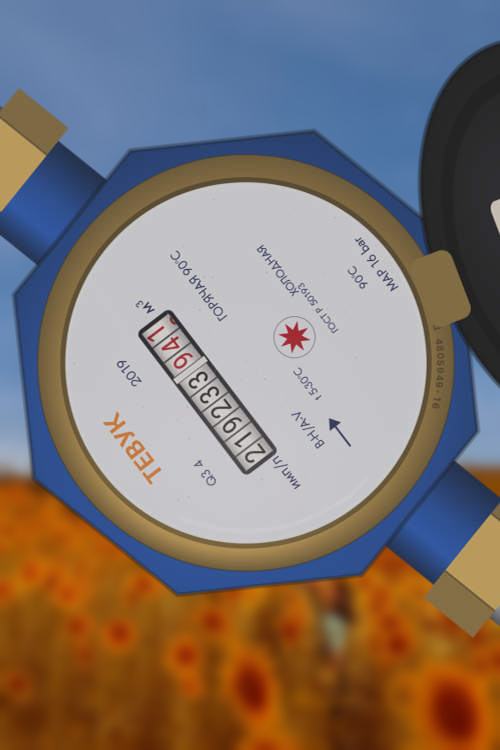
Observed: 219233.941,m³
